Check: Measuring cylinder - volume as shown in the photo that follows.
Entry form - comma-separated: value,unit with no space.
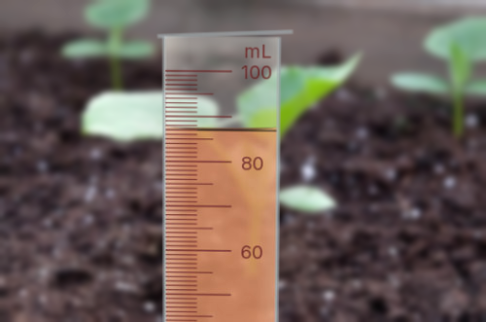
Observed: 87,mL
